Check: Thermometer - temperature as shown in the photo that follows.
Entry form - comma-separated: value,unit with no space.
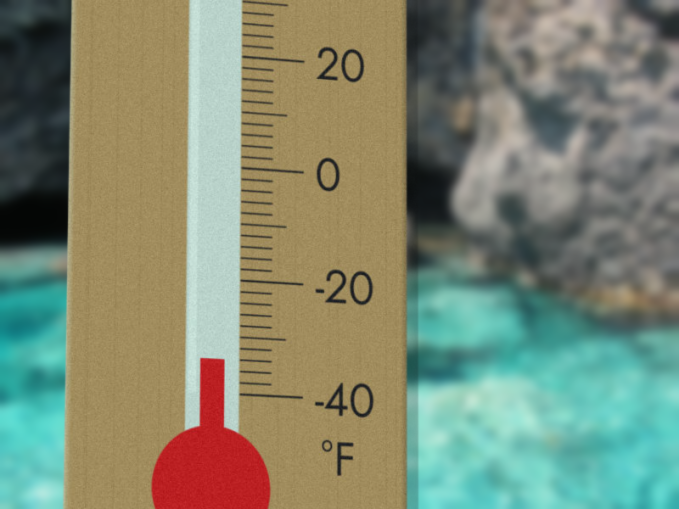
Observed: -34,°F
